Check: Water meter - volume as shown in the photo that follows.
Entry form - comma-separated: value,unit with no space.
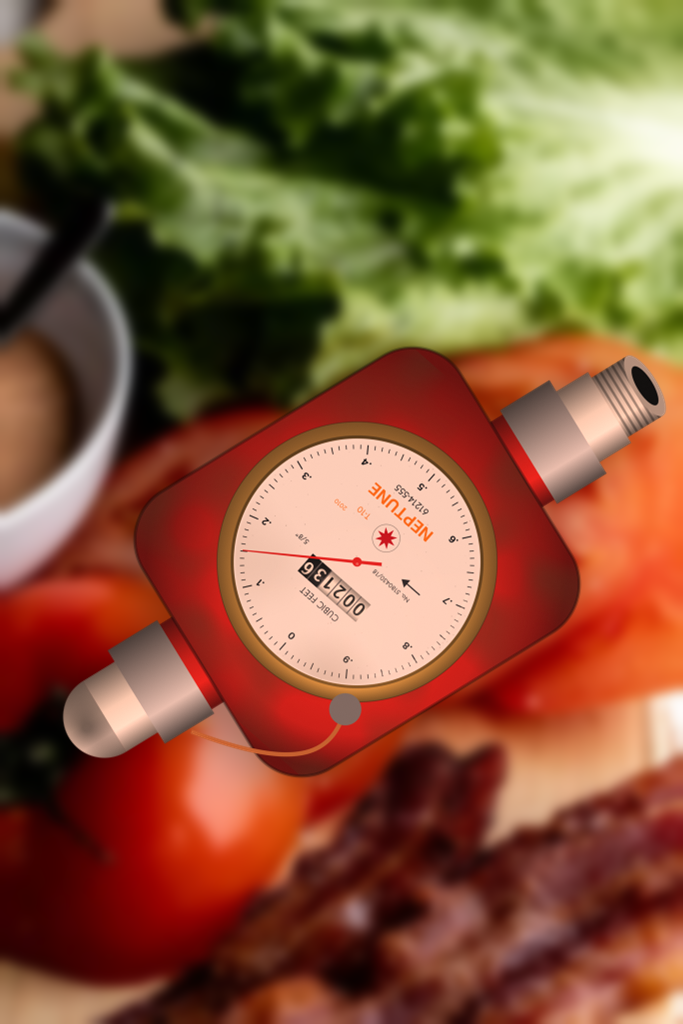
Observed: 2136.15,ft³
